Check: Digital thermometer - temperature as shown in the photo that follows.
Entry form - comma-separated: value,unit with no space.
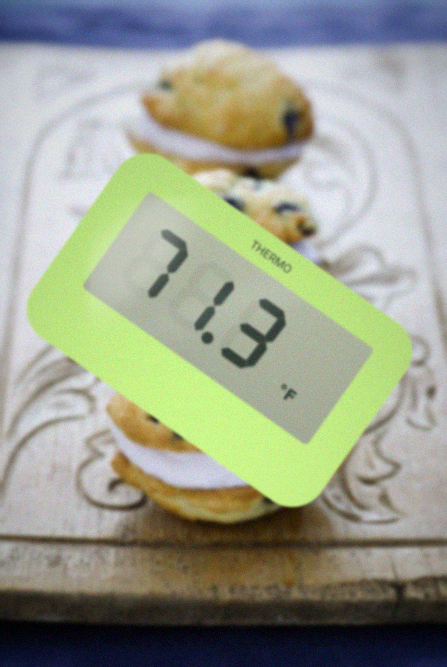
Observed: 71.3,°F
